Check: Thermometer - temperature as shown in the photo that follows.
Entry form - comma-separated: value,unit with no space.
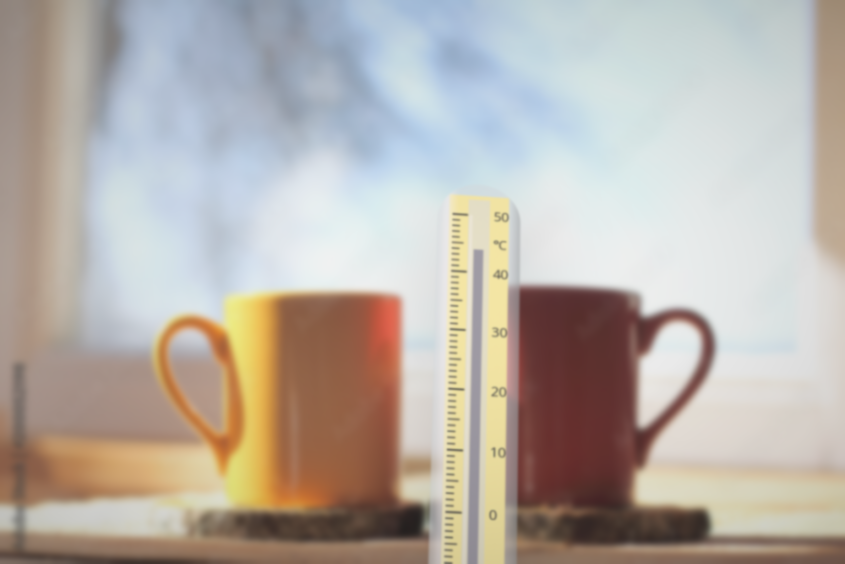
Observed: 44,°C
